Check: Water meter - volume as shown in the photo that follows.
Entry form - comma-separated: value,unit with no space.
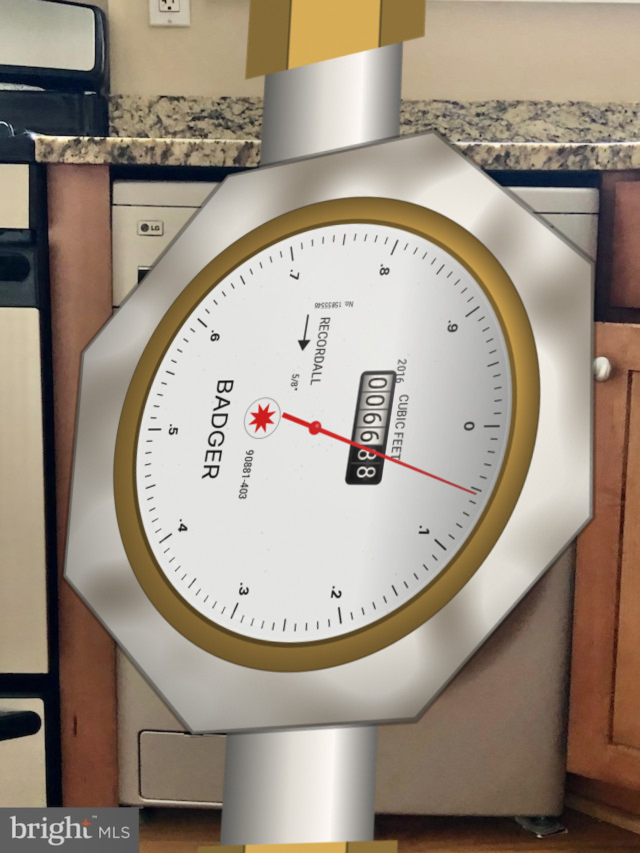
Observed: 6688.05,ft³
